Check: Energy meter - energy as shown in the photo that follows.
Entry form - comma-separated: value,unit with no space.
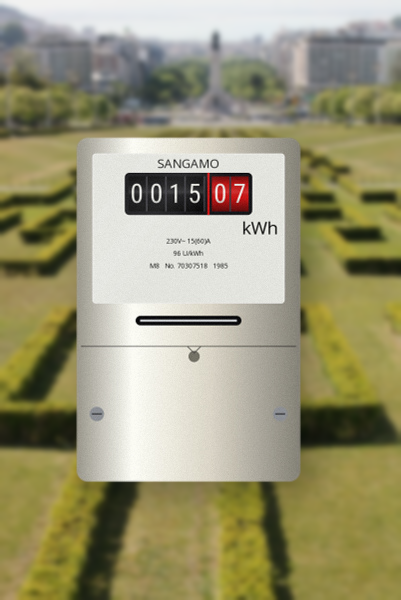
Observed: 15.07,kWh
